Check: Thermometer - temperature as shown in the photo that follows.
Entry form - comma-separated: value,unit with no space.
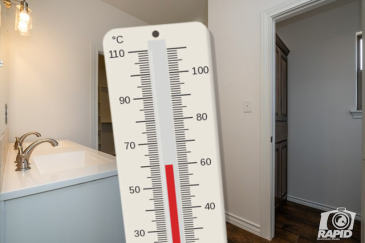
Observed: 60,°C
